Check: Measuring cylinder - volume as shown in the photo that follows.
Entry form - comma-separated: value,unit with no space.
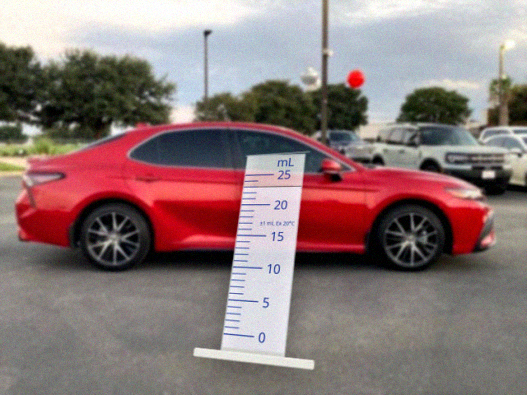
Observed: 23,mL
